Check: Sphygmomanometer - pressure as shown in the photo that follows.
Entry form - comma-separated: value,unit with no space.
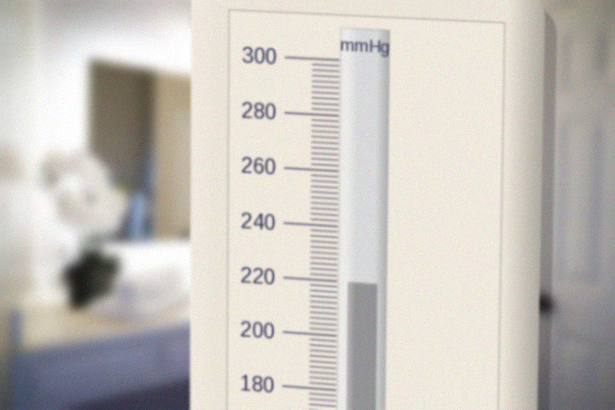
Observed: 220,mmHg
